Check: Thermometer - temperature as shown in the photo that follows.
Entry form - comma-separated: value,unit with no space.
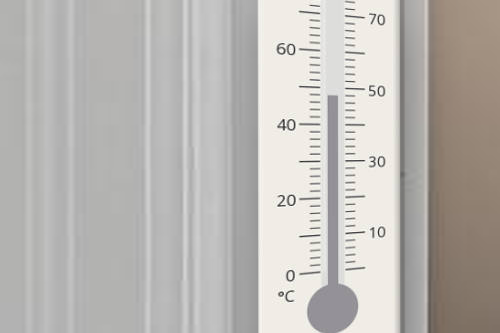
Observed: 48,°C
